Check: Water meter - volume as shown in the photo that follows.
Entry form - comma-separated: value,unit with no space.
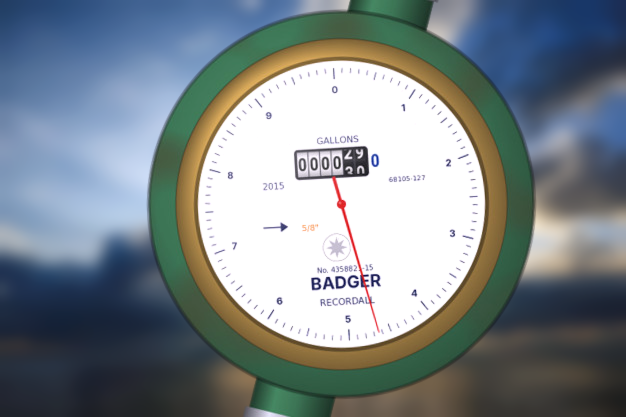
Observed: 294.6,gal
